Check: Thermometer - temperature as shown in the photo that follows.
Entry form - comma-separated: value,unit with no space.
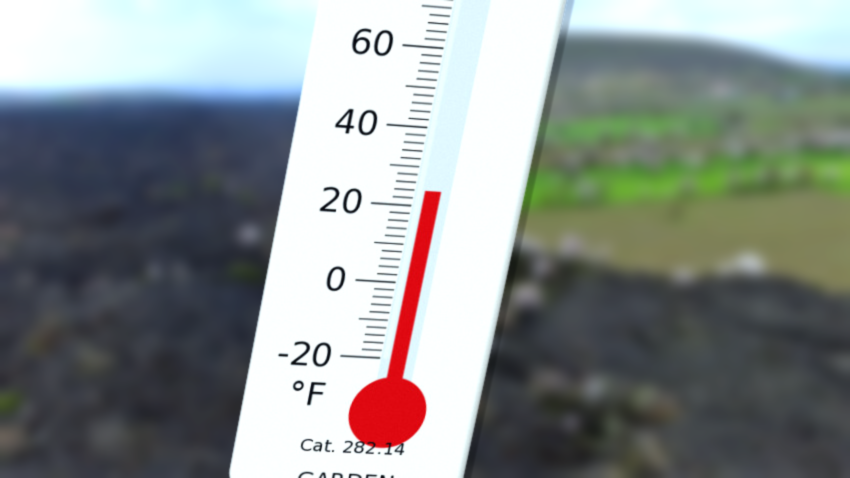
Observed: 24,°F
